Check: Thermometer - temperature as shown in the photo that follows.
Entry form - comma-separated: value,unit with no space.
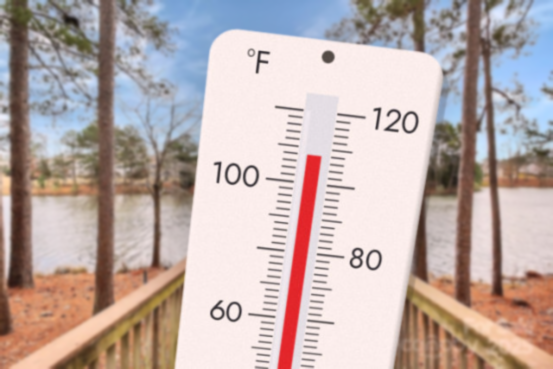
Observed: 108,°F
